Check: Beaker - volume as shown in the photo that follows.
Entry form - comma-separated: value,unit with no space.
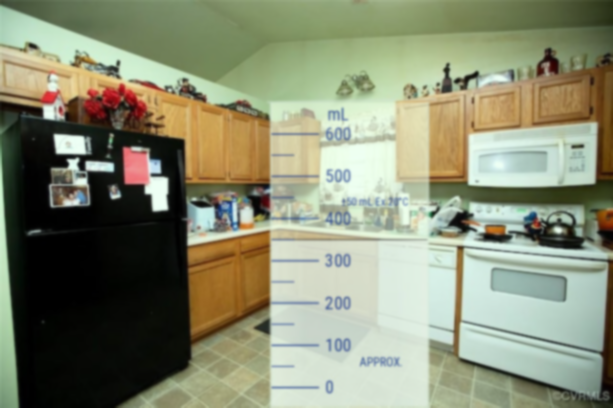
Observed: 350,mL
